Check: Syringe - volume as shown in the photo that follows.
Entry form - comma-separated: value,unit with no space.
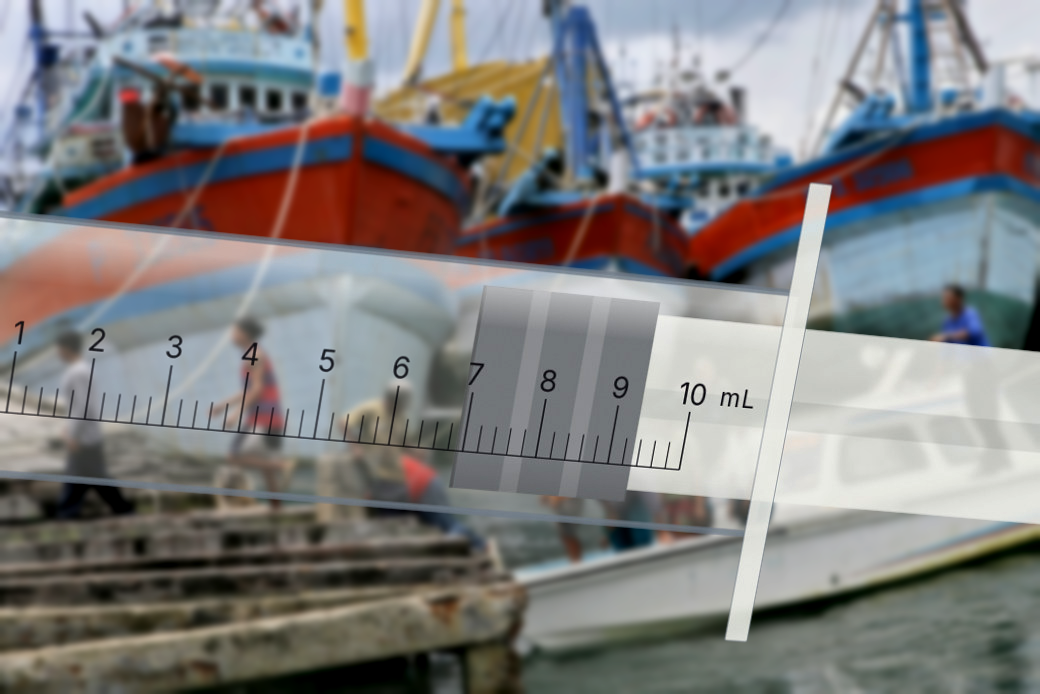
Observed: 6.9,mL
